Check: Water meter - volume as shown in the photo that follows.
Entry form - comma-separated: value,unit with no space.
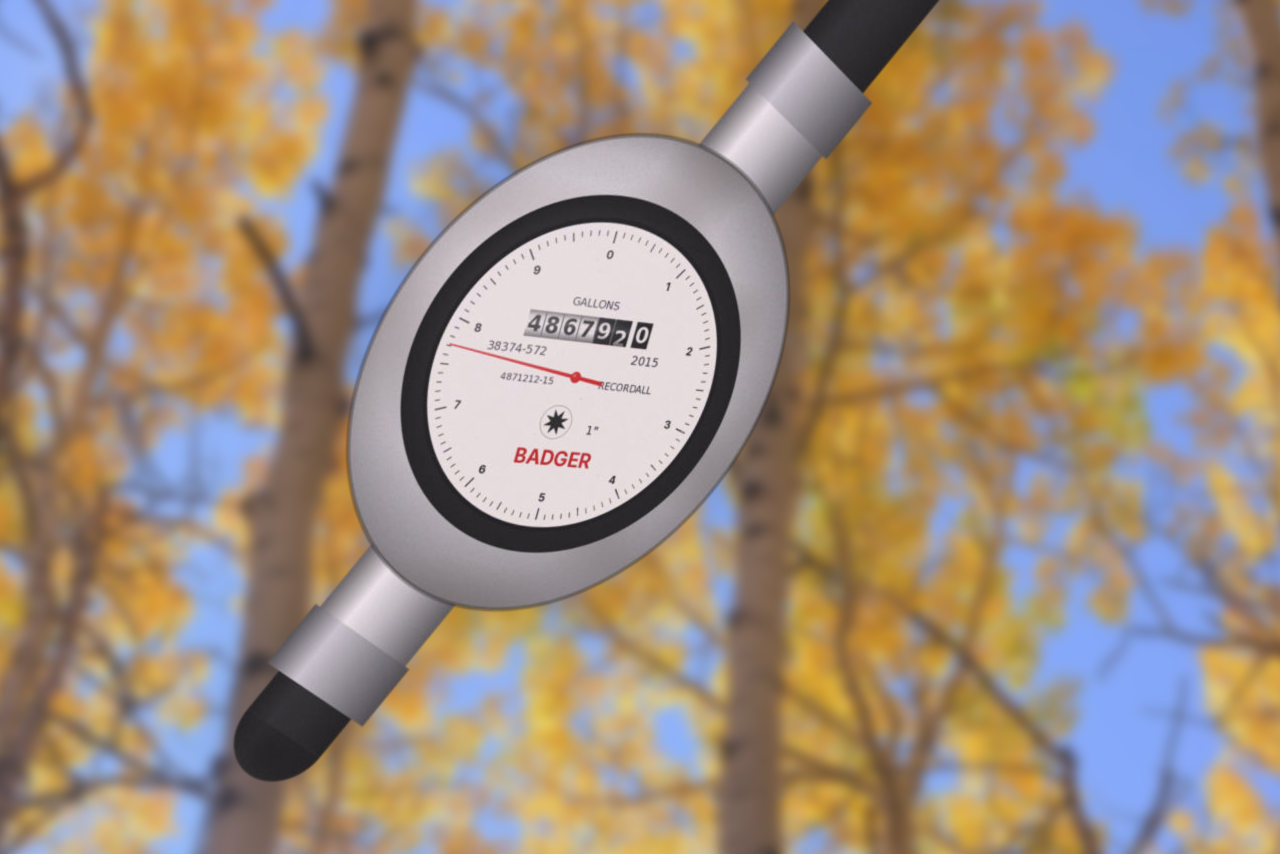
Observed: 4867917.7,gal
